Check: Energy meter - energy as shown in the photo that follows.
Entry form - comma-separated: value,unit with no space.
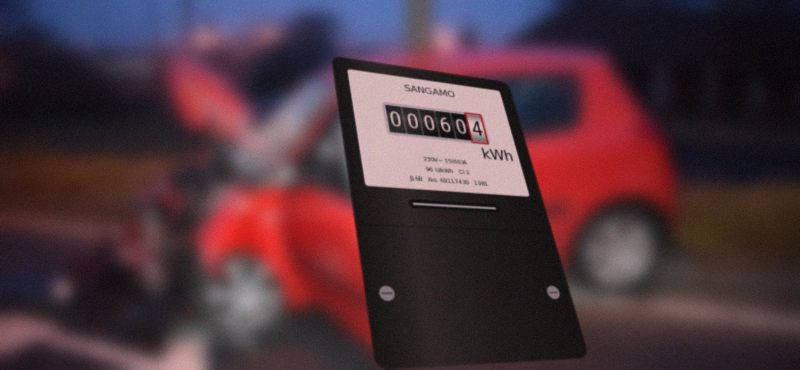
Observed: 60.4,kWh
